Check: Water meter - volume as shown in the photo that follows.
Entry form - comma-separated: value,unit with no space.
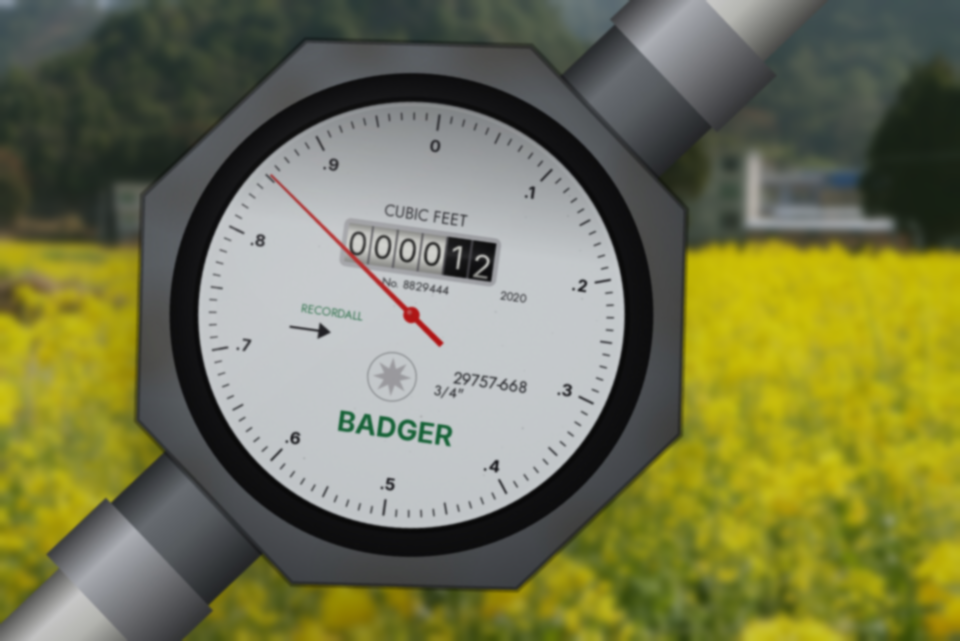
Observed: 11.85,ft³
